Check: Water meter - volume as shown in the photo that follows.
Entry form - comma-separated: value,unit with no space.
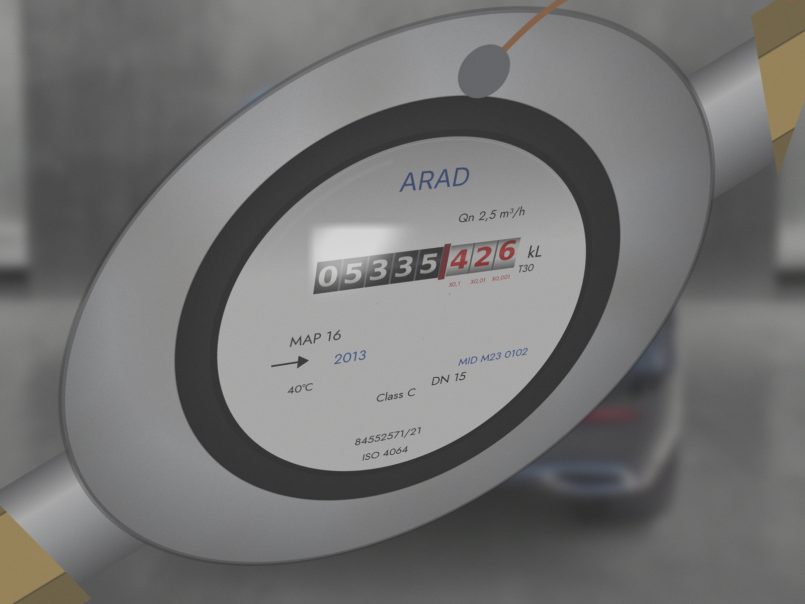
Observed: 5335.426,kL
